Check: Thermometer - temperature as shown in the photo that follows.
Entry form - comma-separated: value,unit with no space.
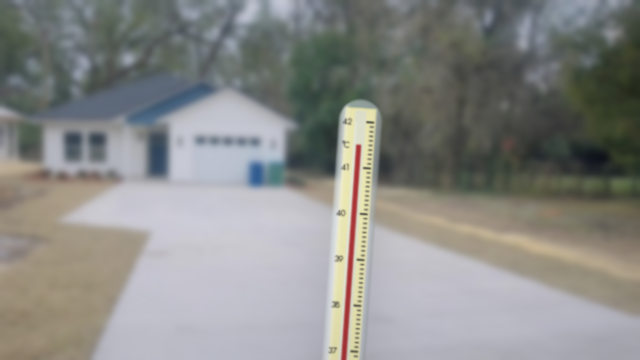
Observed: 41.5,°C
